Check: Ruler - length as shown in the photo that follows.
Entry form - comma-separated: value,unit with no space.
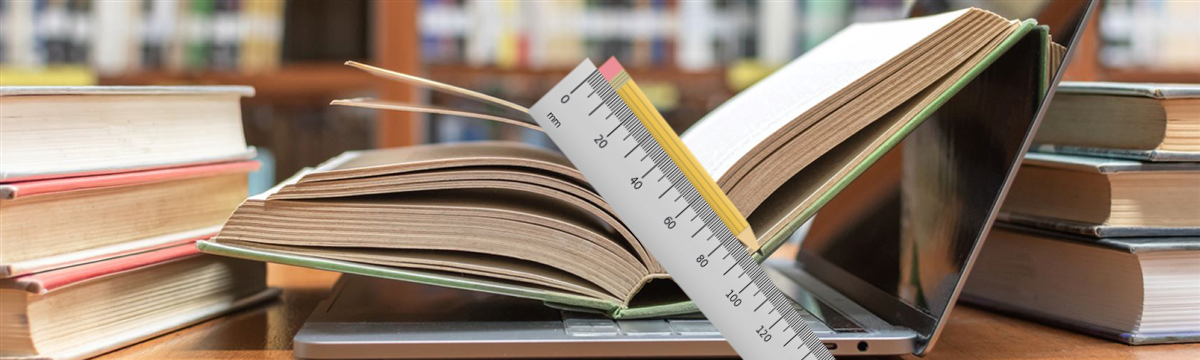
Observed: 95,mm
